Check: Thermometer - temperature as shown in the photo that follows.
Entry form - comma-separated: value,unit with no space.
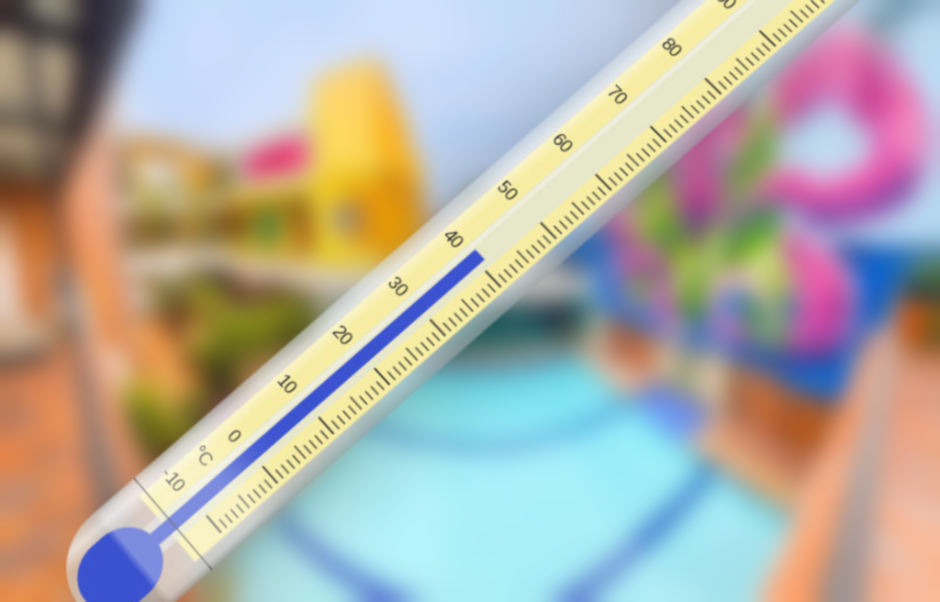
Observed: 41,°C
